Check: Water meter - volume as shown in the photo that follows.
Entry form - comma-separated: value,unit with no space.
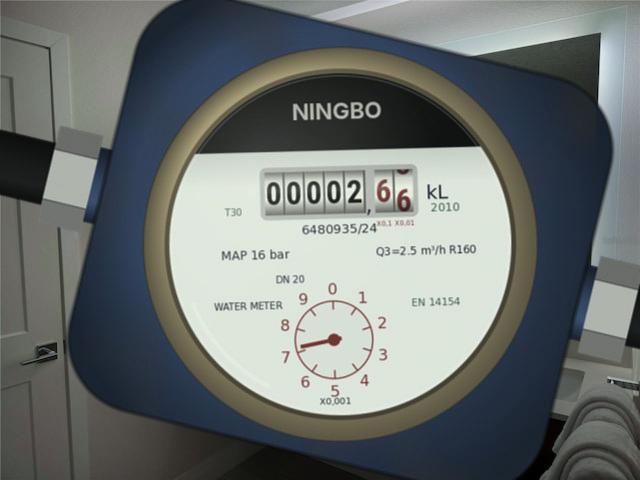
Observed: 2.657,kL
